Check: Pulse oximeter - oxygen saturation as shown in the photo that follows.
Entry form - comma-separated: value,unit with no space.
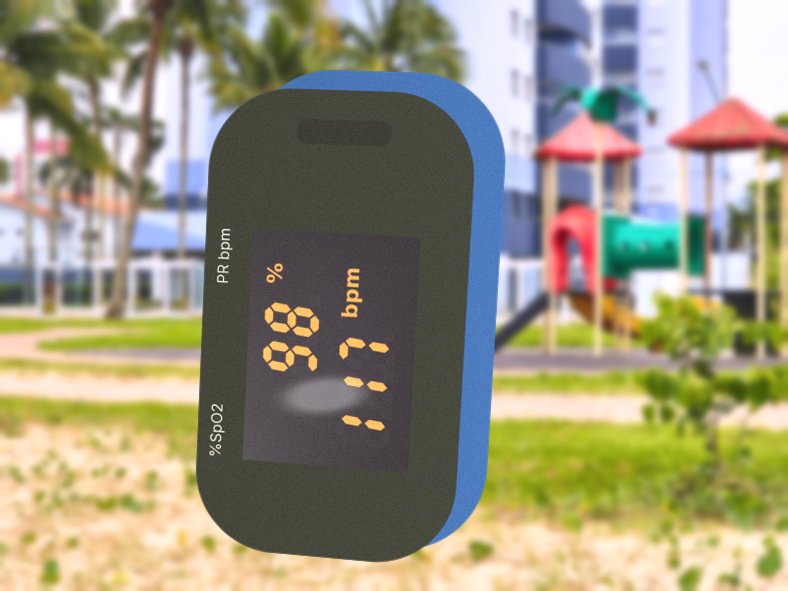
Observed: 98,%
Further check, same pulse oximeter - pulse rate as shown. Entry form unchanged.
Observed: 117,bpm
